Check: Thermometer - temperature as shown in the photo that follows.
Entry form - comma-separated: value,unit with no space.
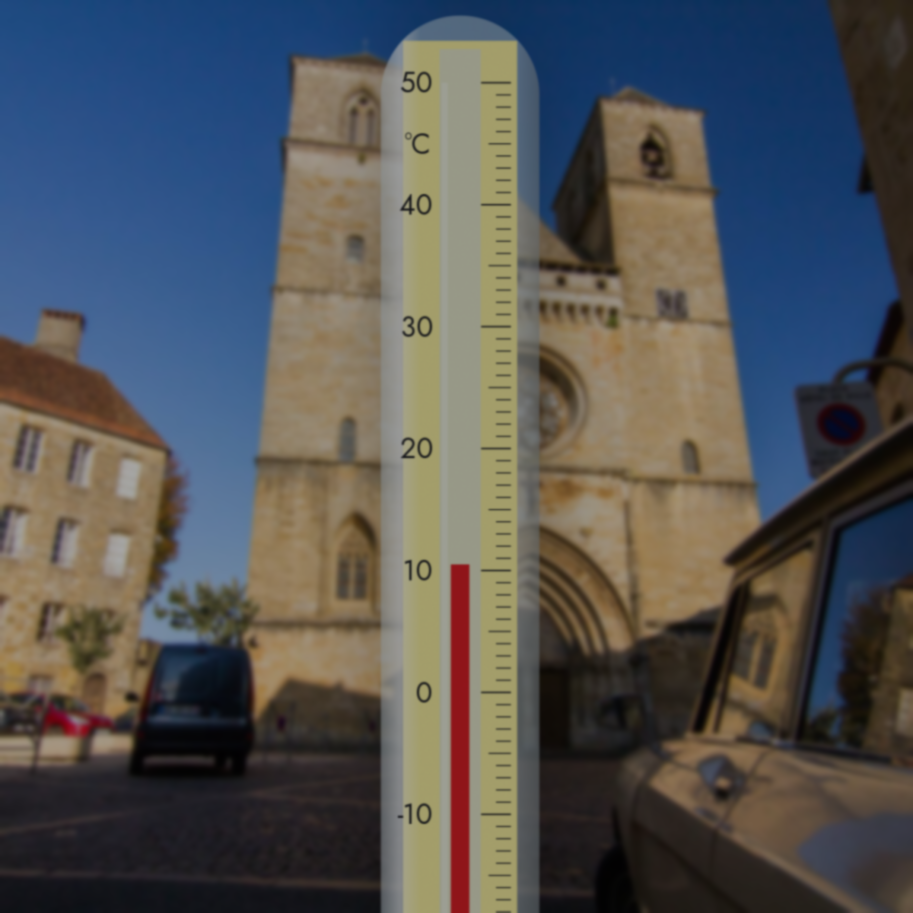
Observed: 10.5,°C
